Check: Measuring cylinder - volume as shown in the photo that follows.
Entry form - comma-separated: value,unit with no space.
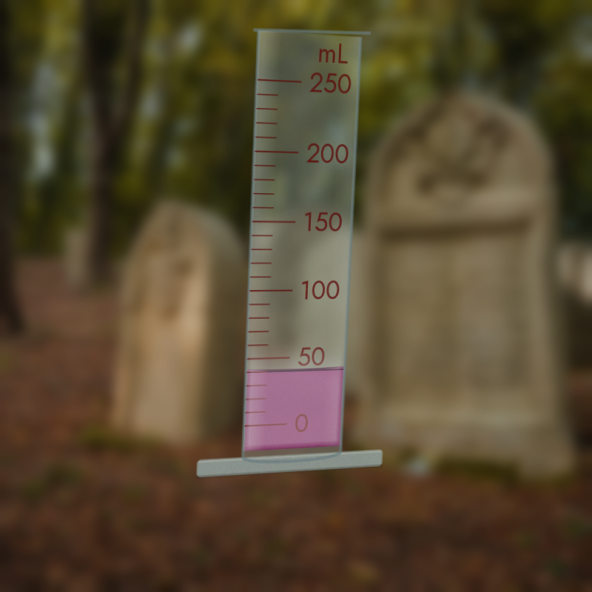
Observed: 40,mL
